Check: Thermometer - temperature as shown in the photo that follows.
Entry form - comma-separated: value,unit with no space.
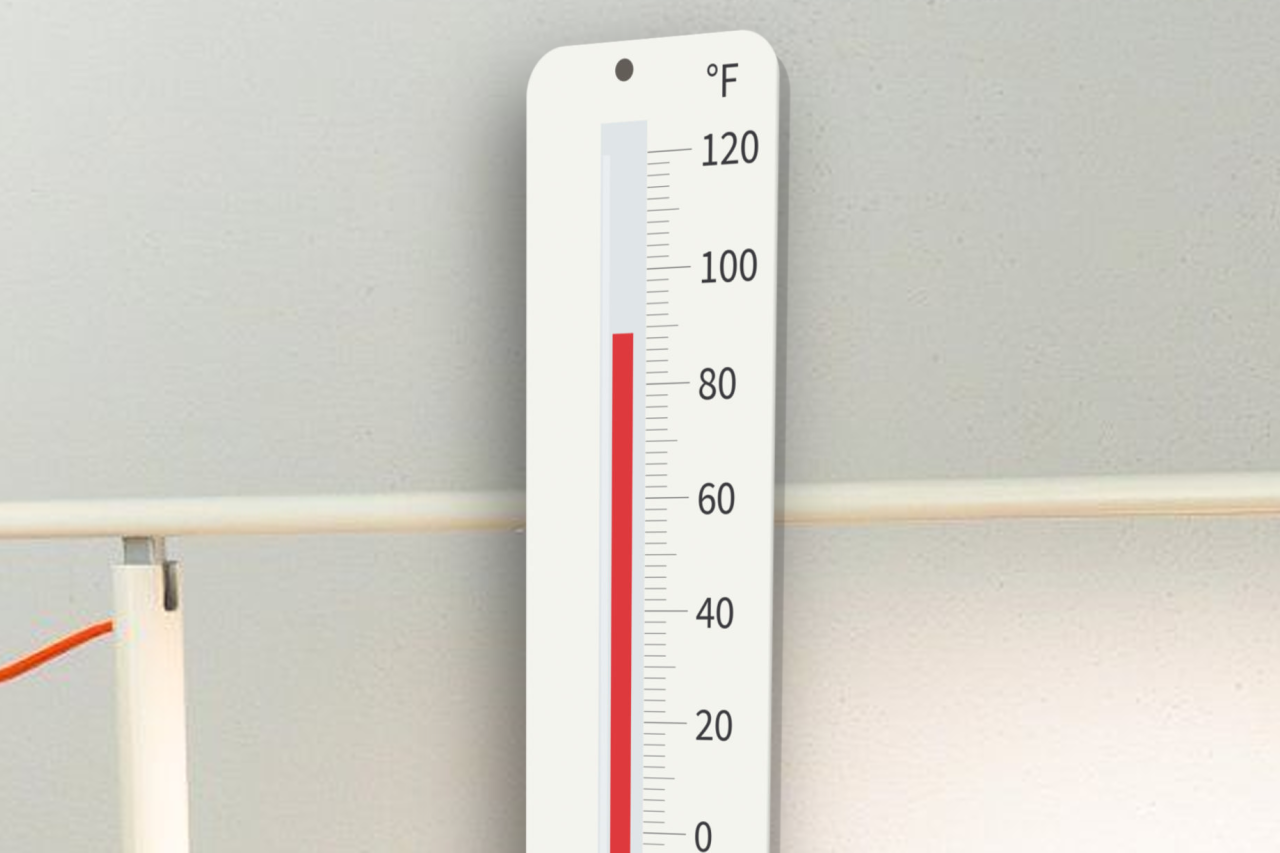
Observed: 89,°F
